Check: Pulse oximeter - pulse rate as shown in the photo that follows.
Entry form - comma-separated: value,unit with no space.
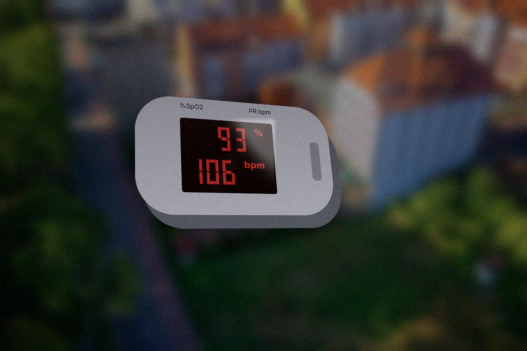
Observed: 106,bpm
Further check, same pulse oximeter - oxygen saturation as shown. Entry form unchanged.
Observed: 93,%
